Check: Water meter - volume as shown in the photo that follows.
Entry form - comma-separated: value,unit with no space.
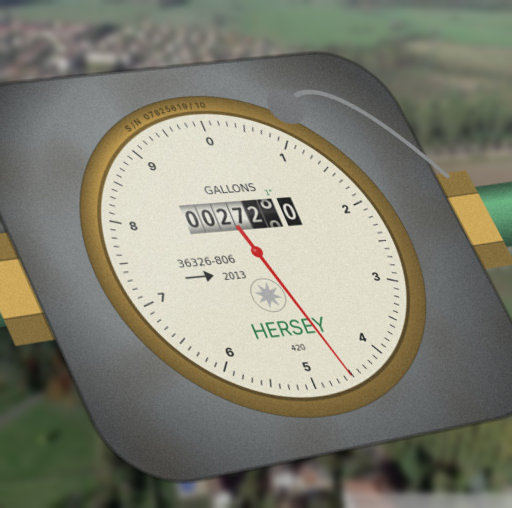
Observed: 27284.5,gal
